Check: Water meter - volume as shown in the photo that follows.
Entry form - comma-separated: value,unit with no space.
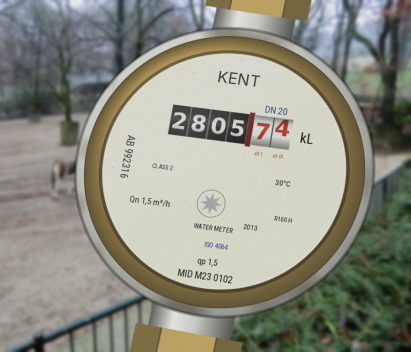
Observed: 2805.74,kL
